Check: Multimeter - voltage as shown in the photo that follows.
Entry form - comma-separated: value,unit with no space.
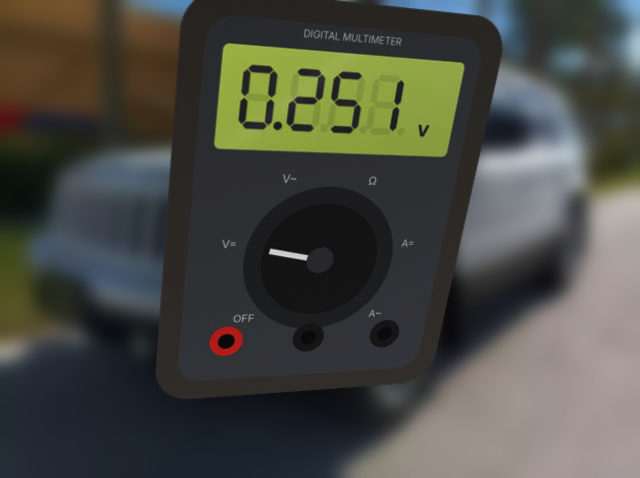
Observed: 0.251,V
